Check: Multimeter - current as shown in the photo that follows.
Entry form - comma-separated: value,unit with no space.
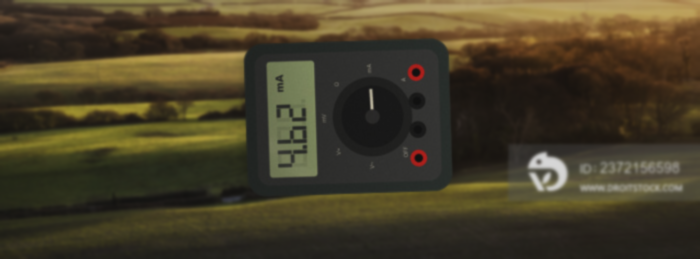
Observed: 4.62,mA
